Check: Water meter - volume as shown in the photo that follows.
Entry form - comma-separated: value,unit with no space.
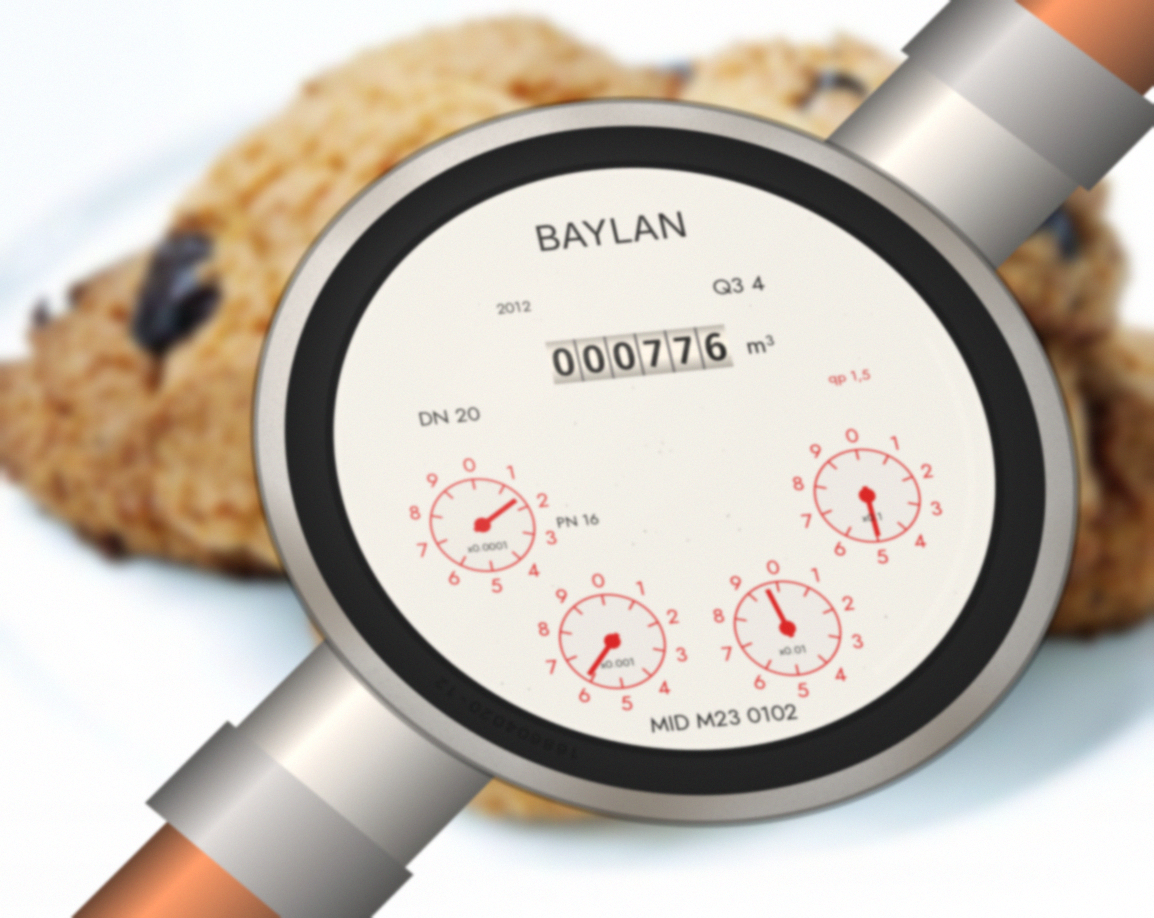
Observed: 776.4961,m³
